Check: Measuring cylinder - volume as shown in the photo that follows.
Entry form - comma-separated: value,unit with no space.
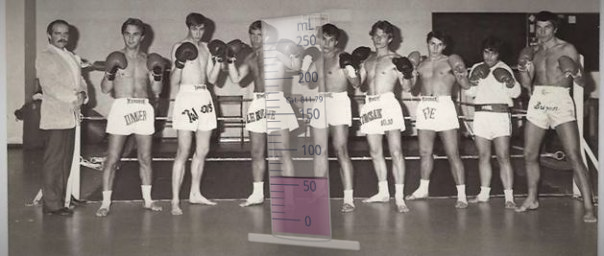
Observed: 60,mL
